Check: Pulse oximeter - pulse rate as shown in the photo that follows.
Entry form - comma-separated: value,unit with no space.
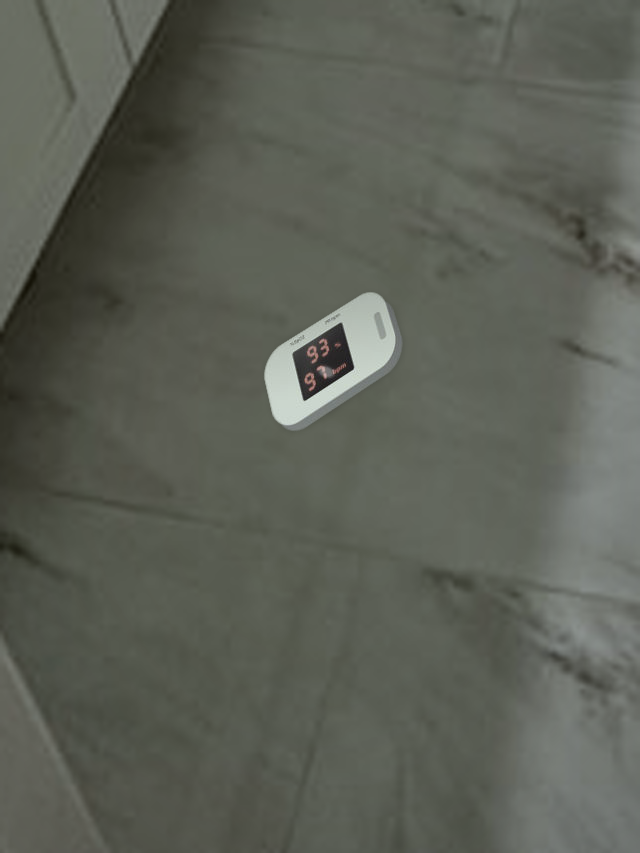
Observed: 97,bpm
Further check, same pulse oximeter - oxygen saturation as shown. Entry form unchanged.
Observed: 93,%
